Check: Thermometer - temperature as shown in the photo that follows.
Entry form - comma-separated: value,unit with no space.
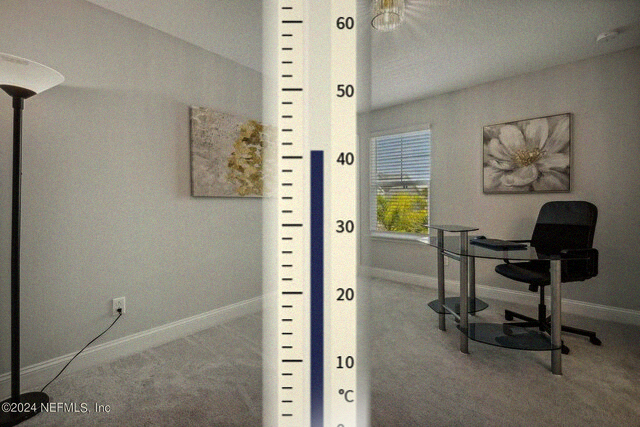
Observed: 41,°C
